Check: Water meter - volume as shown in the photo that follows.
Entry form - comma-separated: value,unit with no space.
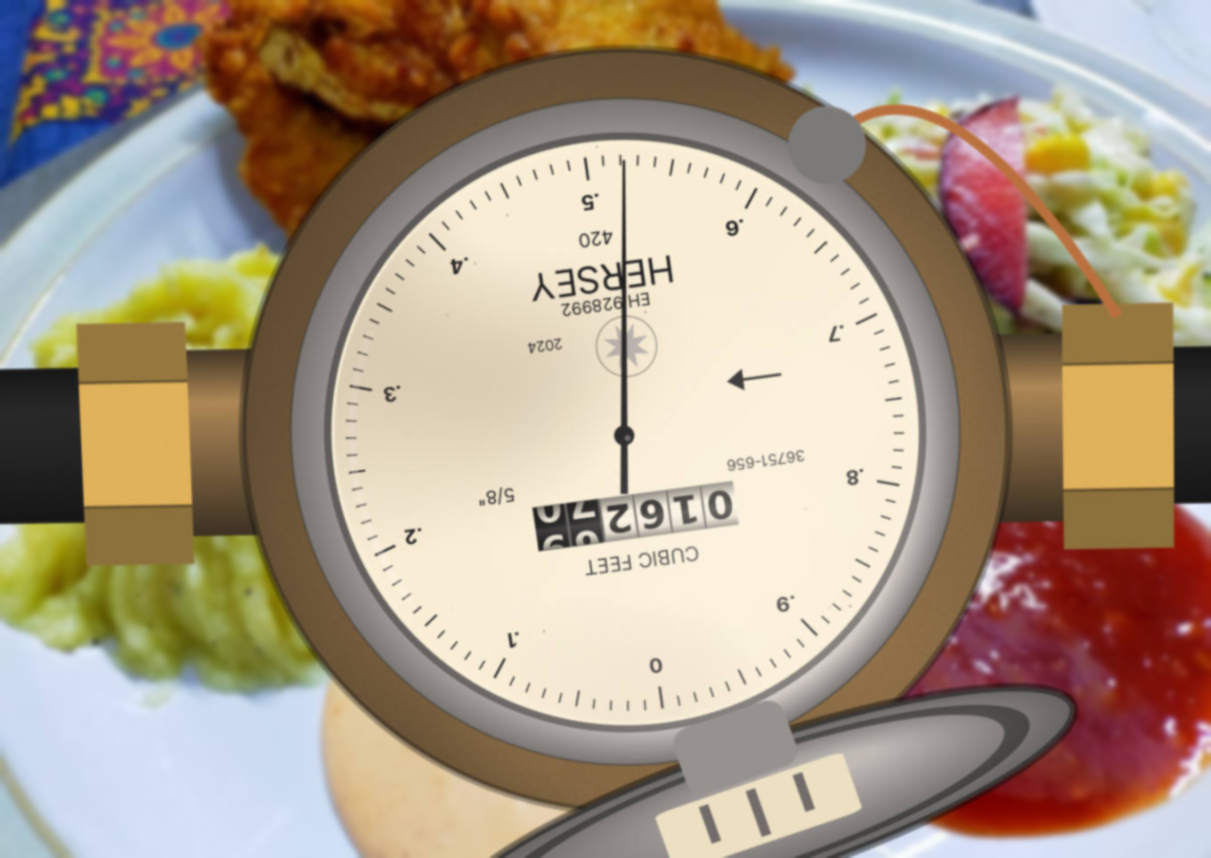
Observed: 16269.52,ft³
